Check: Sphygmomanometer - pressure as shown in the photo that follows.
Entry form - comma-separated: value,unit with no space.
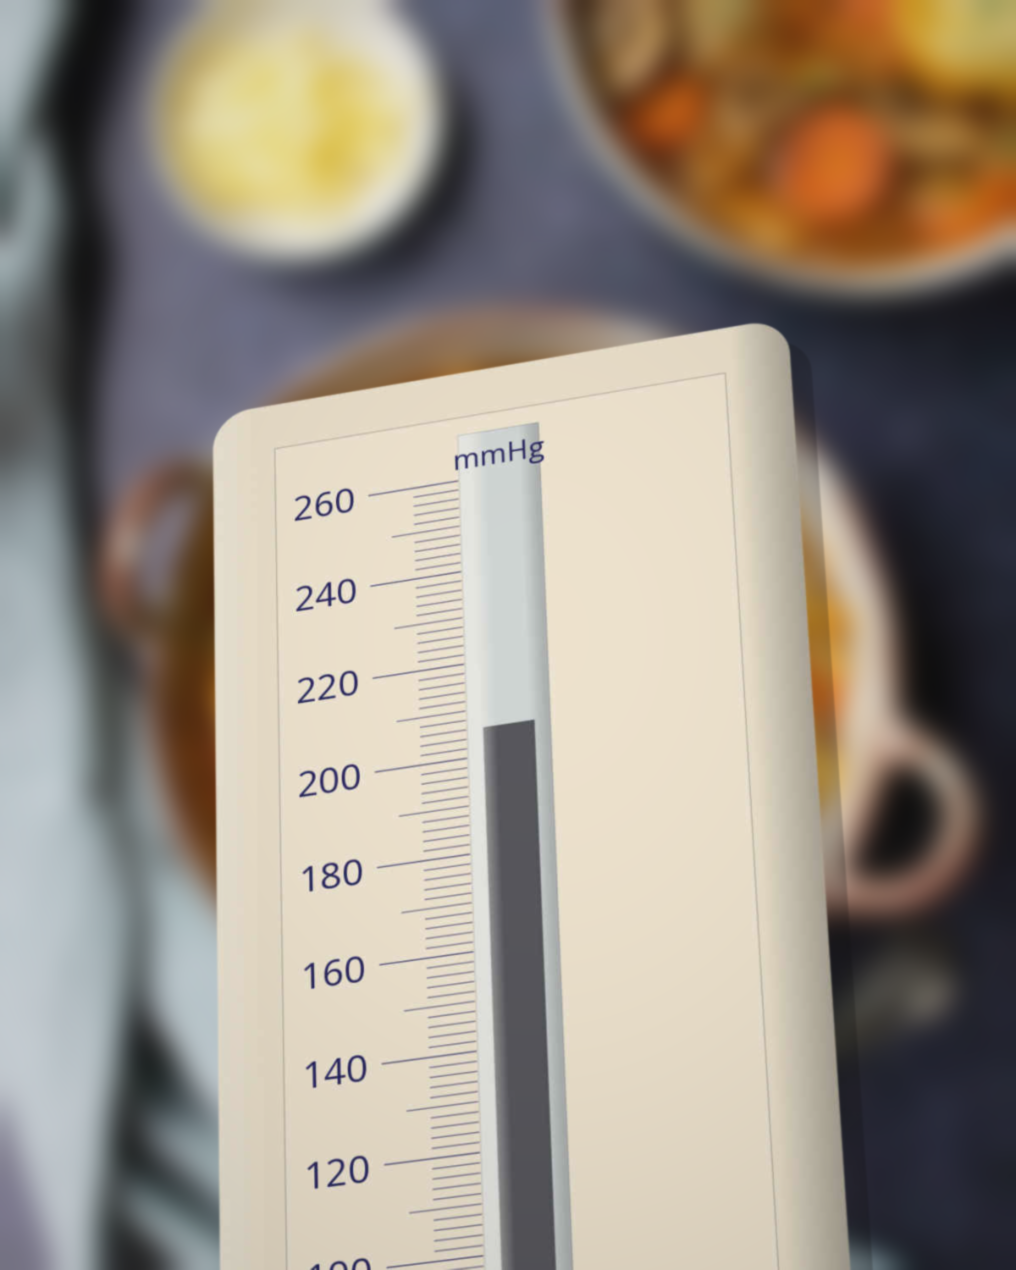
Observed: 206,mmHg
